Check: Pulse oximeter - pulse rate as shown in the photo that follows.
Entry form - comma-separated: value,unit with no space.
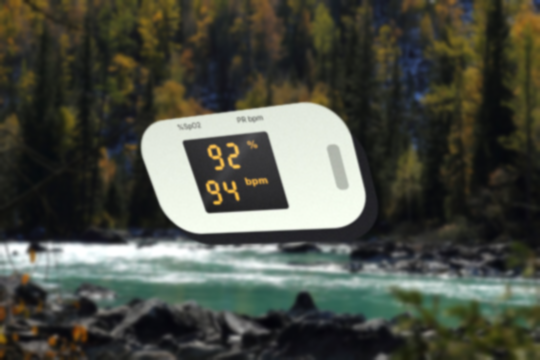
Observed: 94,bpm
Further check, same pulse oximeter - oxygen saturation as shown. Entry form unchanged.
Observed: 92,%
